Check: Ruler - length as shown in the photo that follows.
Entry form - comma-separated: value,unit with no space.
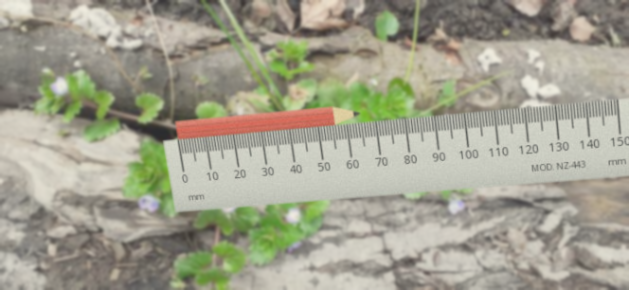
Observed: 65,mm
